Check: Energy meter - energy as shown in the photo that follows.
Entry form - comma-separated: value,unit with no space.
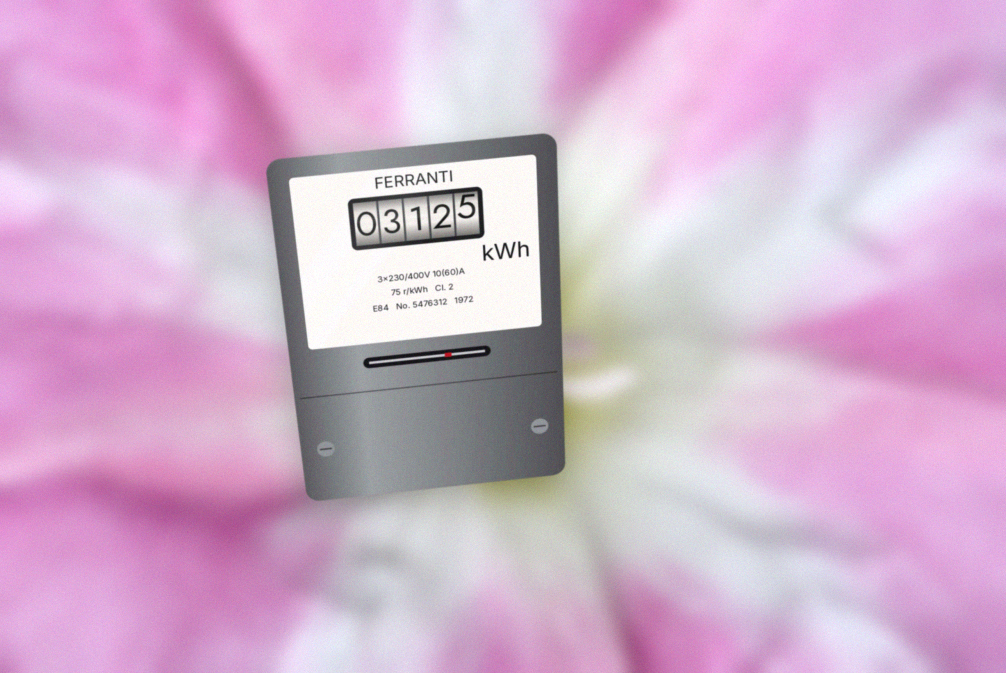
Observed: 3125,kWh
